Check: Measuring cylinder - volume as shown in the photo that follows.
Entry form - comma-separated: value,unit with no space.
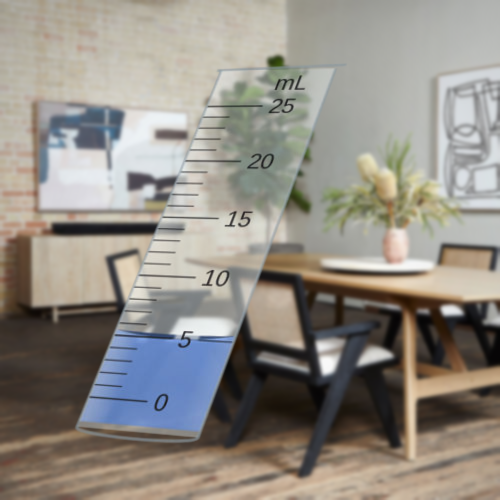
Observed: 5,mL
